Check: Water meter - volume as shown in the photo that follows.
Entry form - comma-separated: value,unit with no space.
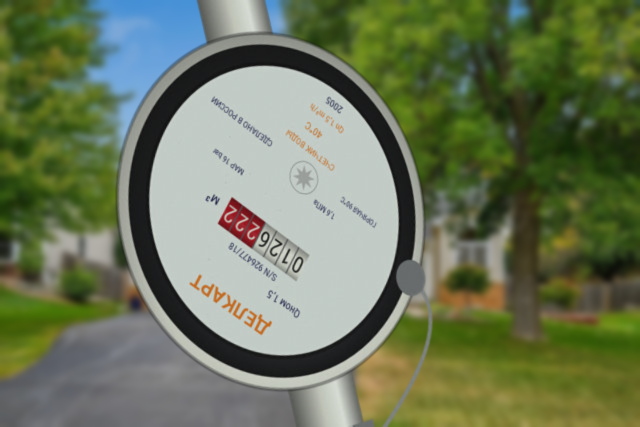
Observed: 126.222,m³
